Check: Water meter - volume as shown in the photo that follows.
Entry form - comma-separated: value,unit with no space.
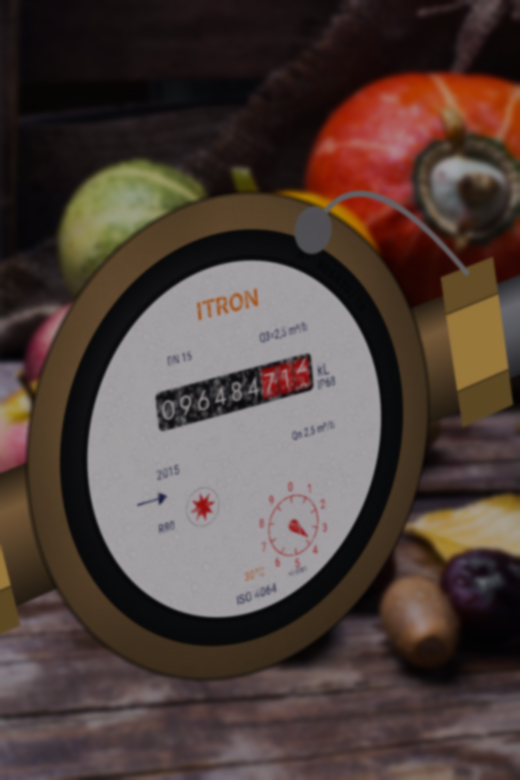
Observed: 96484.7123,kL
